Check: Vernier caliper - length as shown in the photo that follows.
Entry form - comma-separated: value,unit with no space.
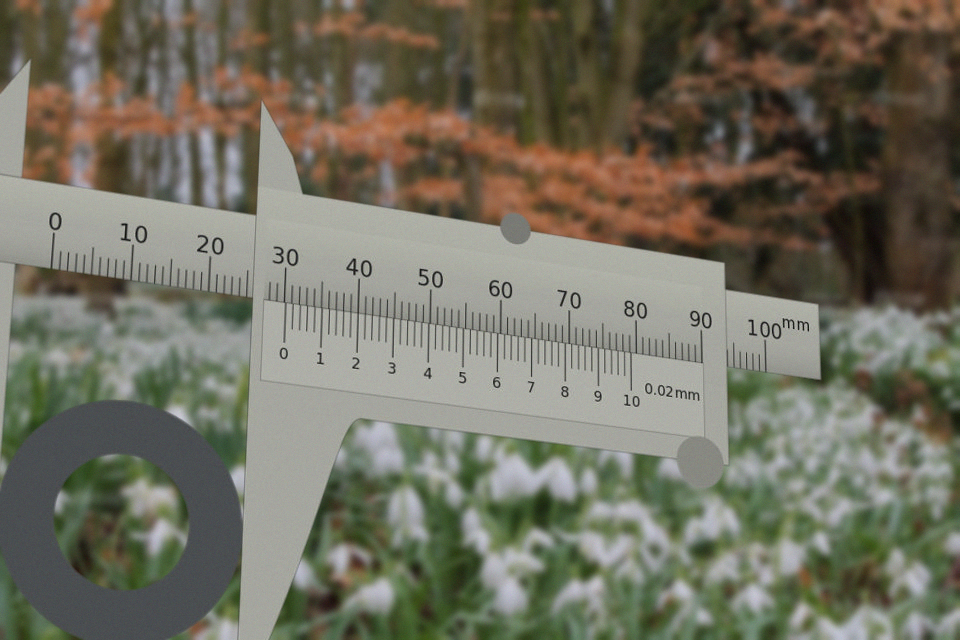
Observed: 30.2,mm
